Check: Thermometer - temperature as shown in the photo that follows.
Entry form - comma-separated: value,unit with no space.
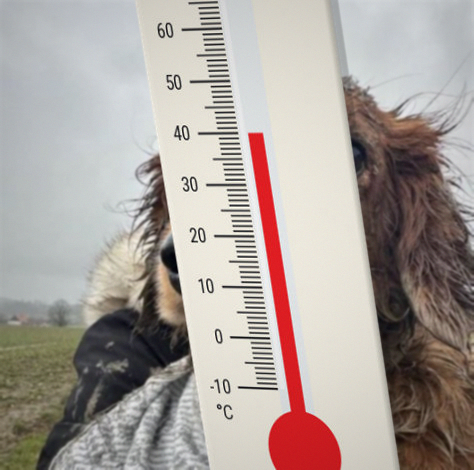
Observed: 40,°C
